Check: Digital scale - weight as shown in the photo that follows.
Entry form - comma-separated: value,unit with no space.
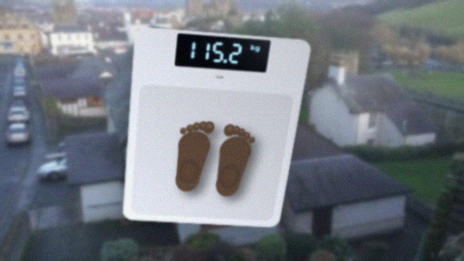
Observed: 115.2,kg
